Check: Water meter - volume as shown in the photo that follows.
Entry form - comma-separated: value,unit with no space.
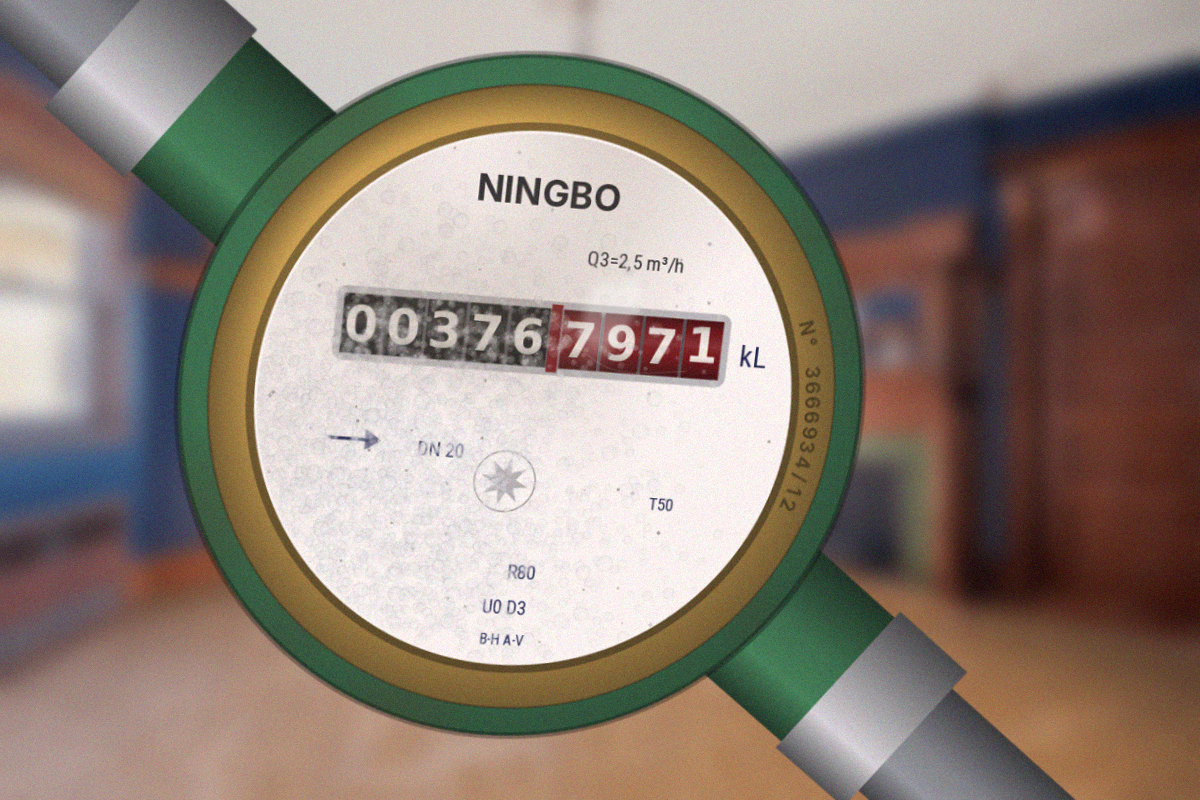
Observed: 376.7971,kL
